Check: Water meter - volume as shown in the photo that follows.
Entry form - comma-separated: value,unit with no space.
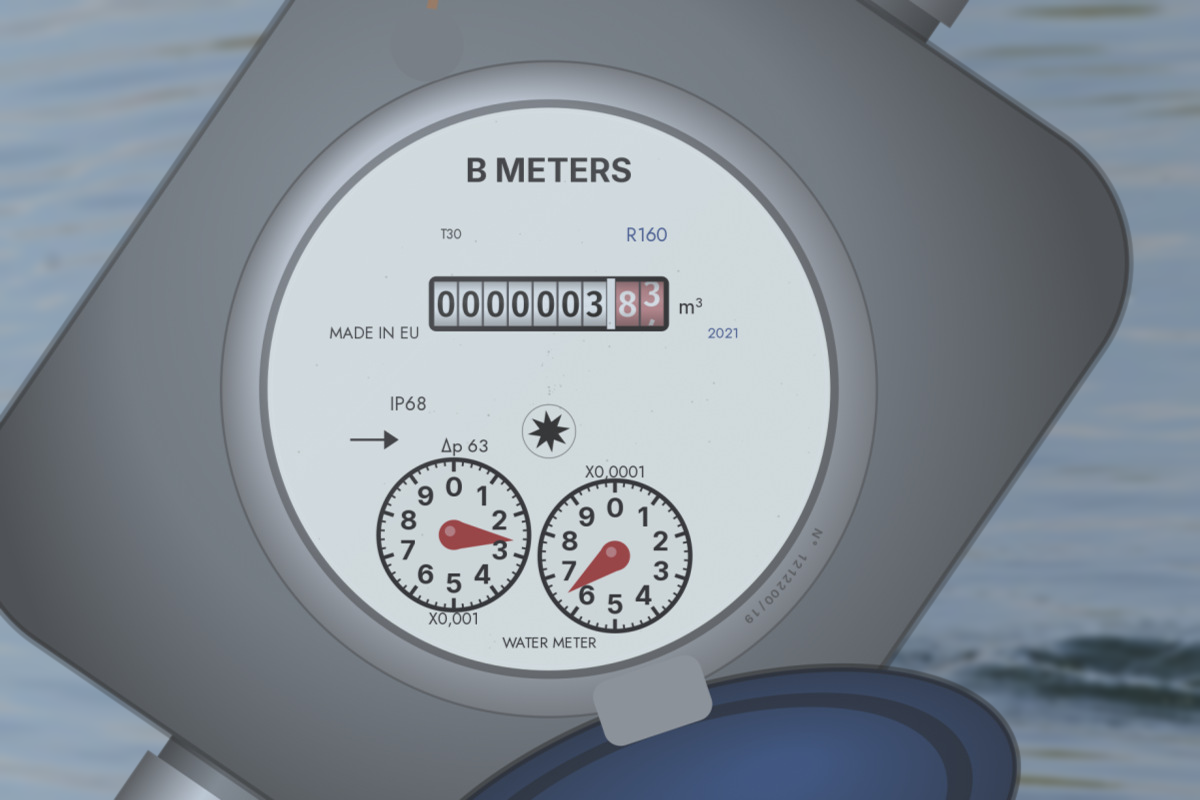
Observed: 3.8326,m³
